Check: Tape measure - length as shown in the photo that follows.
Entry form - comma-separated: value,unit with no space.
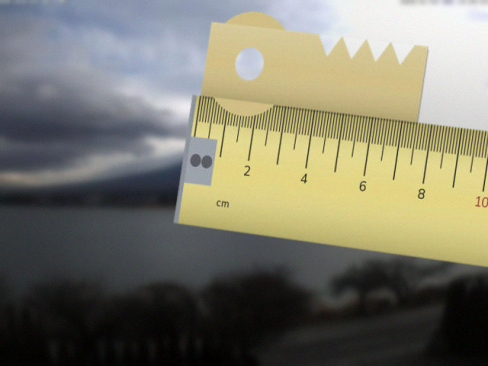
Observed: 7.5,cm
